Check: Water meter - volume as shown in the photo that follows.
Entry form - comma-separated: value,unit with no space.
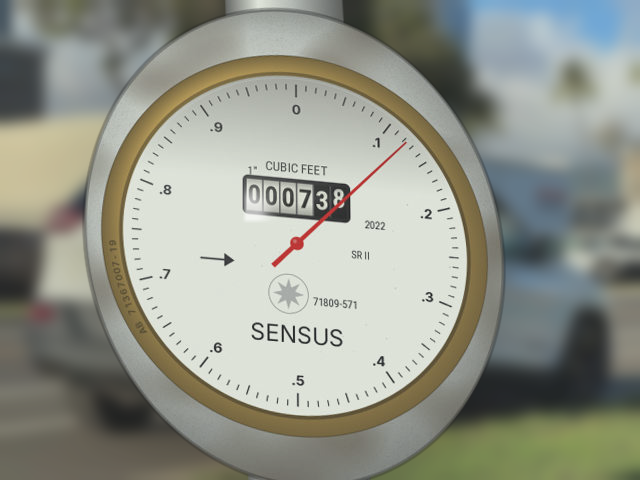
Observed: 738.12,ft³
